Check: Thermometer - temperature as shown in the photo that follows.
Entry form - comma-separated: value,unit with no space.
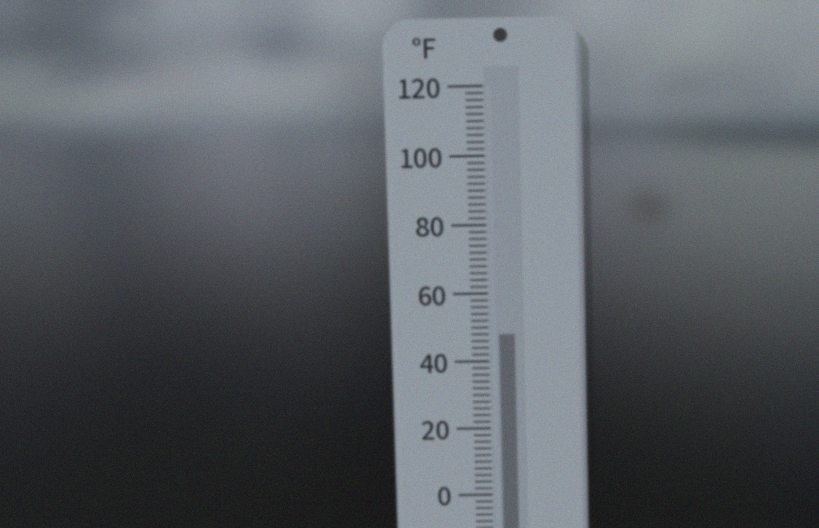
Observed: 48,°F
